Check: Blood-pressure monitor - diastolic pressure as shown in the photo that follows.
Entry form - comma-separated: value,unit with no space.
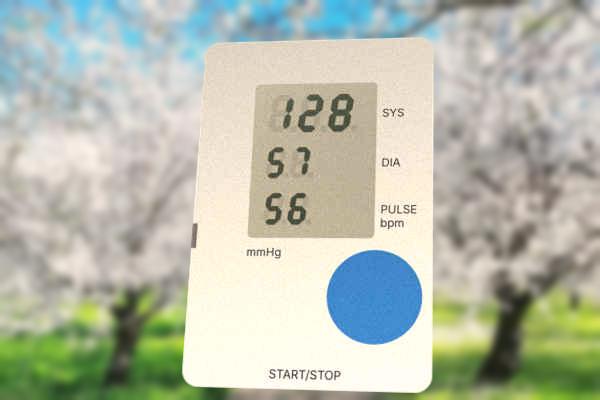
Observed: 57,mmHg
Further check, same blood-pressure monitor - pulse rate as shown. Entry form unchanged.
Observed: 56,bpm
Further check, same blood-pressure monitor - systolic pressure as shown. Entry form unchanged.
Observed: 128,mmHg
